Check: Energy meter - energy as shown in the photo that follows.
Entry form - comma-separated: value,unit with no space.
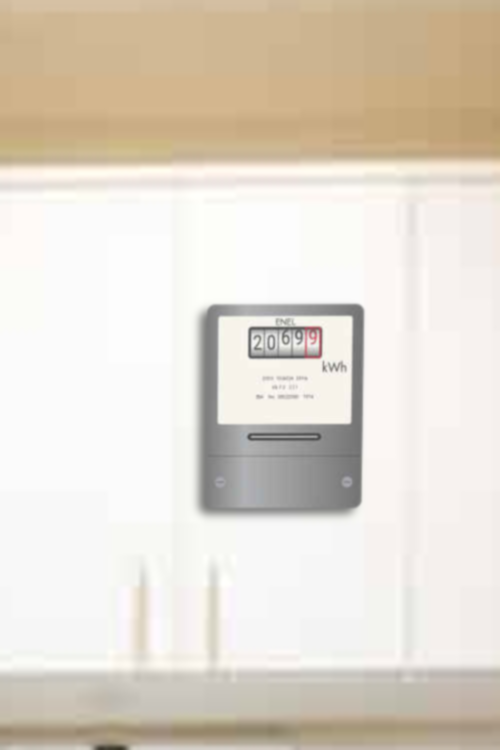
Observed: 2069.9,kWh
